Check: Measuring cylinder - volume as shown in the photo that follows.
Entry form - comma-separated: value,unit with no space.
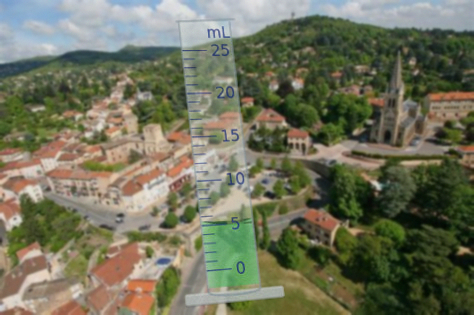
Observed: 5,mL
